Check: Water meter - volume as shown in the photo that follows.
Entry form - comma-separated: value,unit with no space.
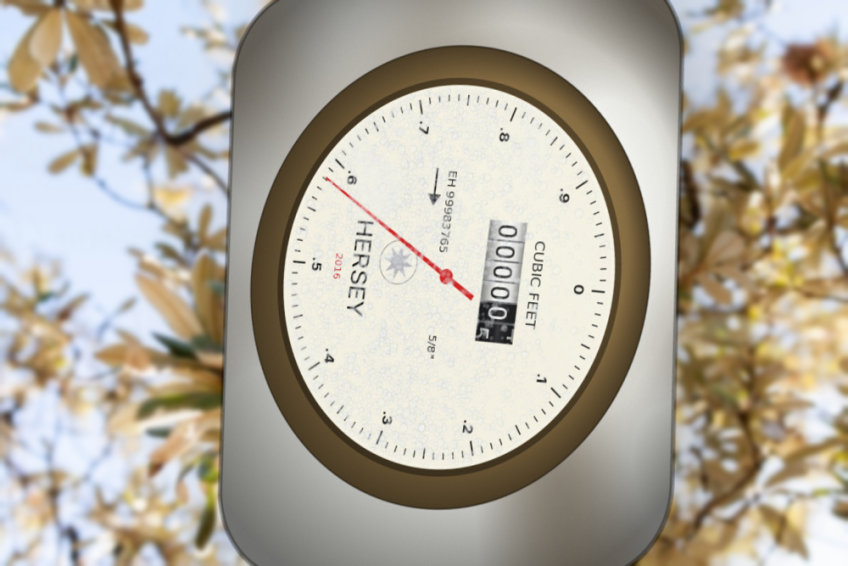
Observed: 4.58,ft³
